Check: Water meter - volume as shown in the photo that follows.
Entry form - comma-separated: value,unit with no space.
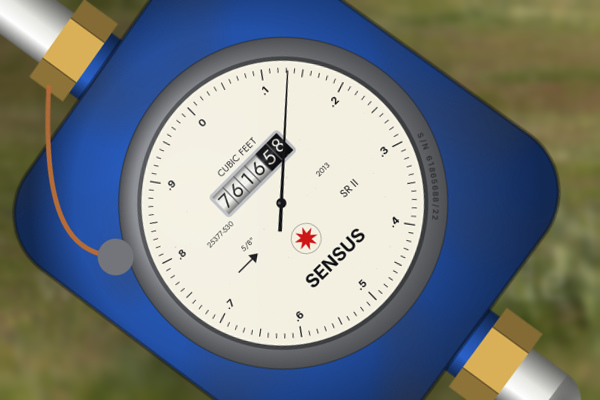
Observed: 761658.13,ft³
